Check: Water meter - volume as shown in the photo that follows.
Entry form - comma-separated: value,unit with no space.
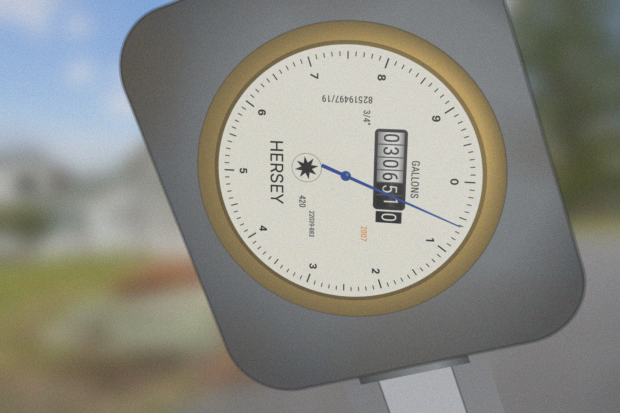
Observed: 306510.6,gal
